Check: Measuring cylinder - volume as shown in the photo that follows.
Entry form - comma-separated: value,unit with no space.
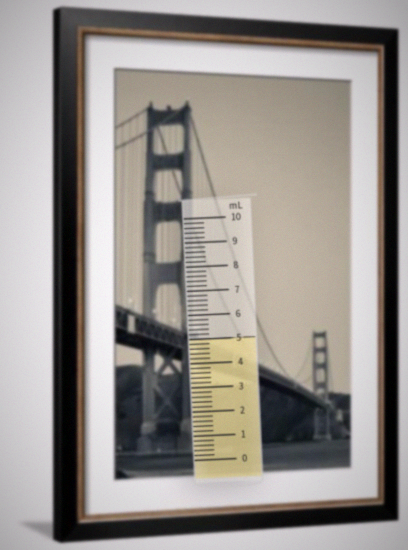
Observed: 5,mL
